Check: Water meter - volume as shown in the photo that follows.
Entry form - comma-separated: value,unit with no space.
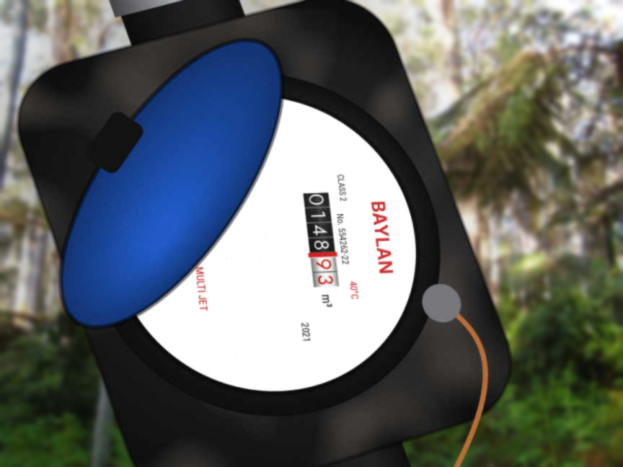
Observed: 148.93,m³
